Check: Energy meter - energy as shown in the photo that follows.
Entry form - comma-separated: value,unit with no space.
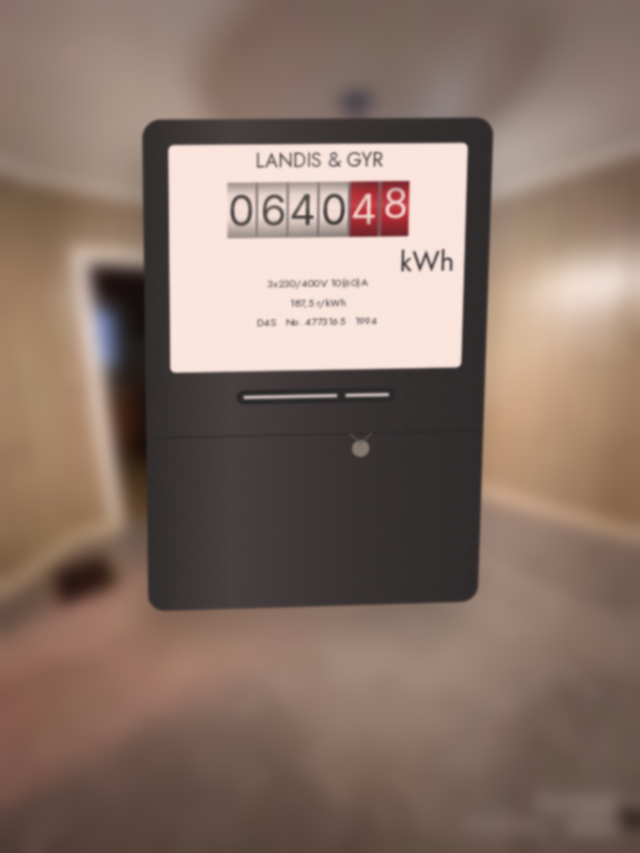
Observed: 640.48,kWh
